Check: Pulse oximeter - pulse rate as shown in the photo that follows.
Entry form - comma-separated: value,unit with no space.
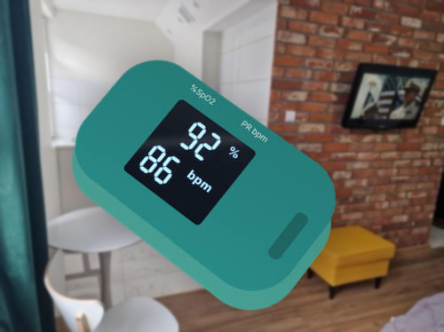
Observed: 86,bpm
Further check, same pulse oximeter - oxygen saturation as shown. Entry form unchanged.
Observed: 92,%
